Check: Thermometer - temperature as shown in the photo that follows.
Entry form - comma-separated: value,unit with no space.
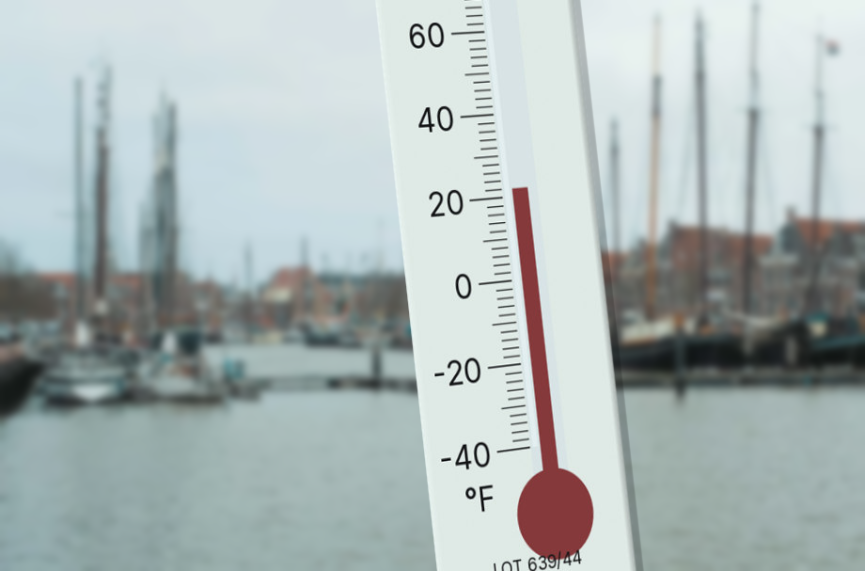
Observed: 22,°F
